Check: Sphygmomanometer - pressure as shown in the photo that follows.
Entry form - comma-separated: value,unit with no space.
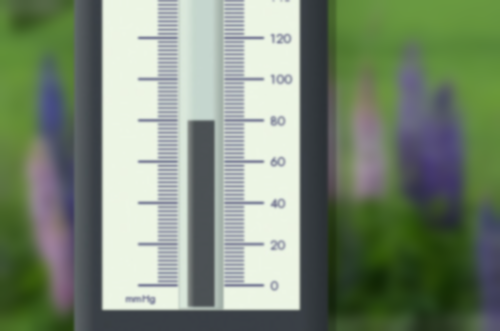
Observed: 80,mmHg
